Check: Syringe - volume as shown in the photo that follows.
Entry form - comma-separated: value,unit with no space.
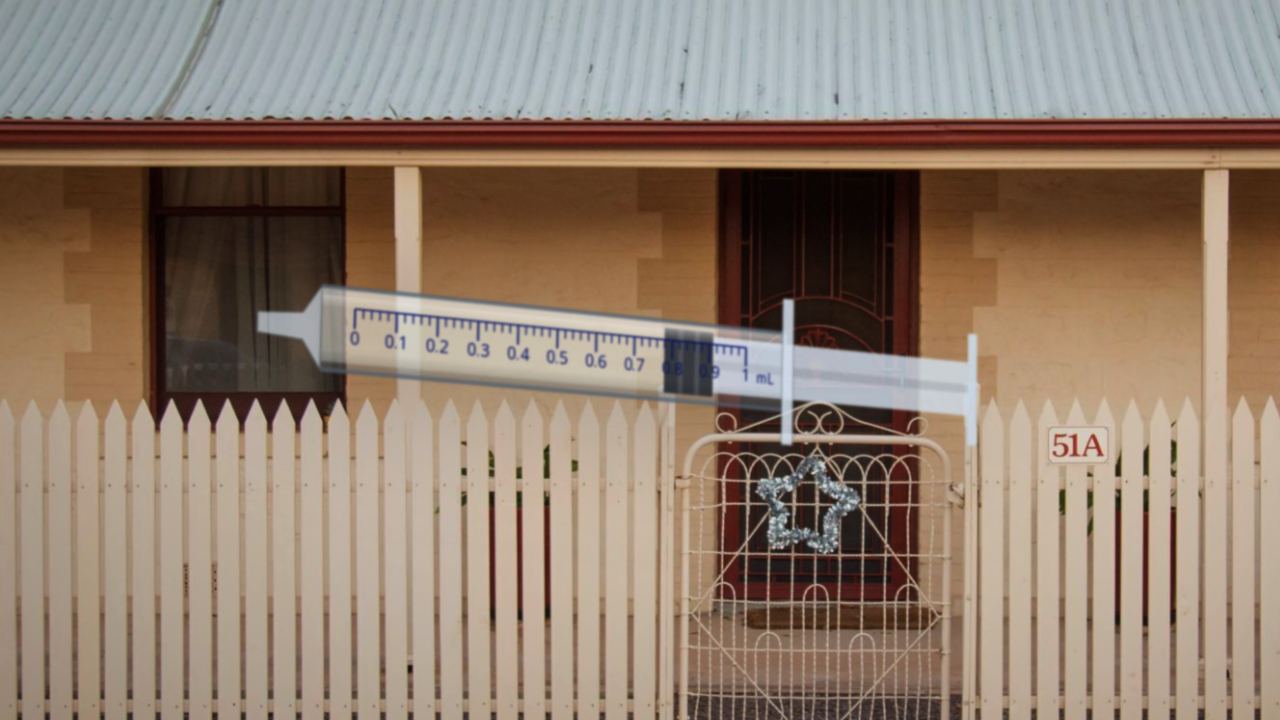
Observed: 0.78,mL
